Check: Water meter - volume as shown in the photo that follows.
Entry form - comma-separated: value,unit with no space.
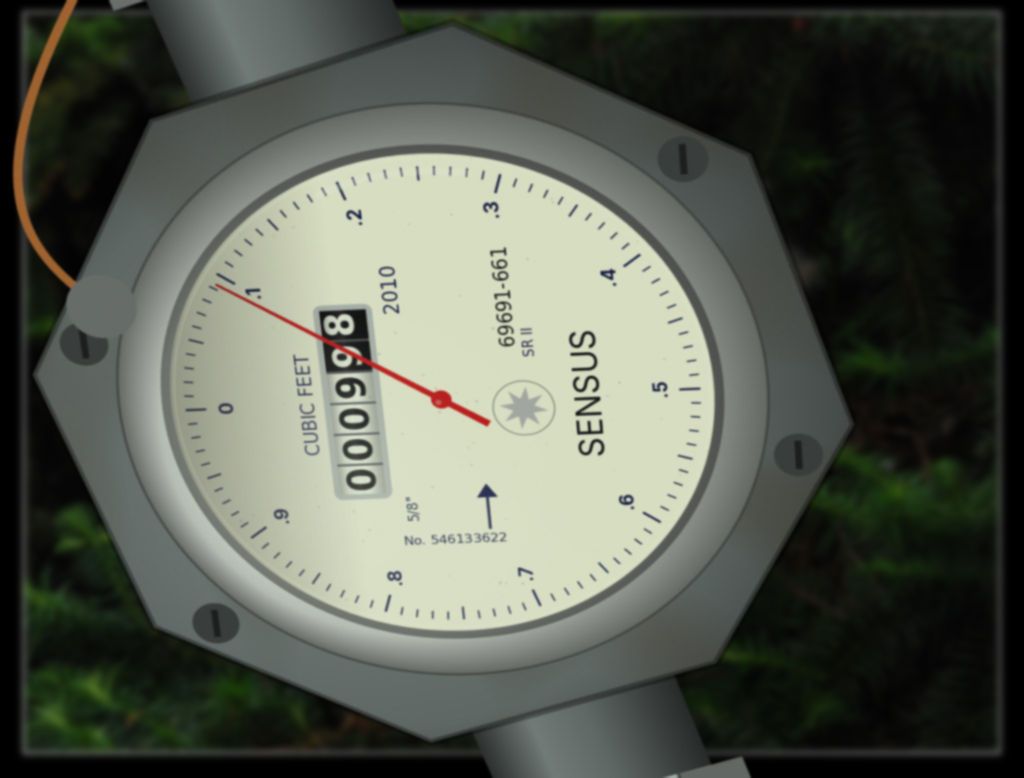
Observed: 998.09,ft³
